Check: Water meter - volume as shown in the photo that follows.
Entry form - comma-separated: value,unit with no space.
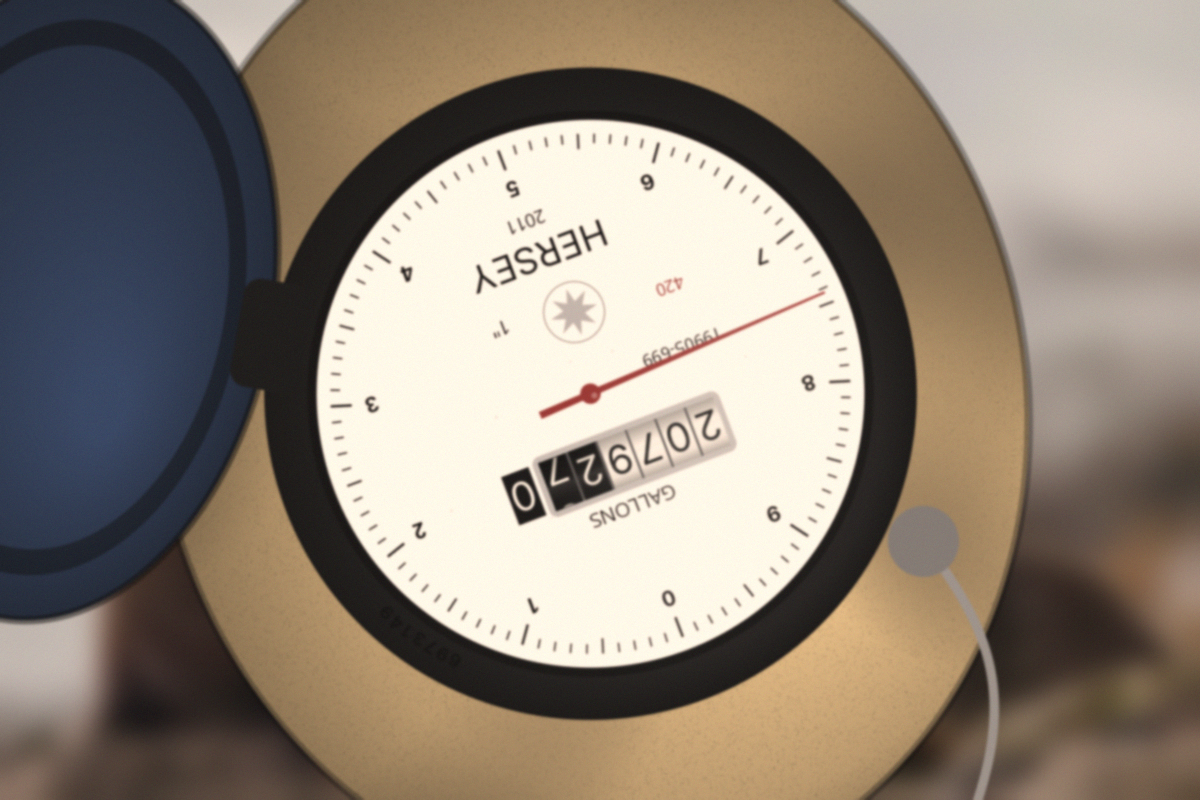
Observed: 2079267.4,gal
